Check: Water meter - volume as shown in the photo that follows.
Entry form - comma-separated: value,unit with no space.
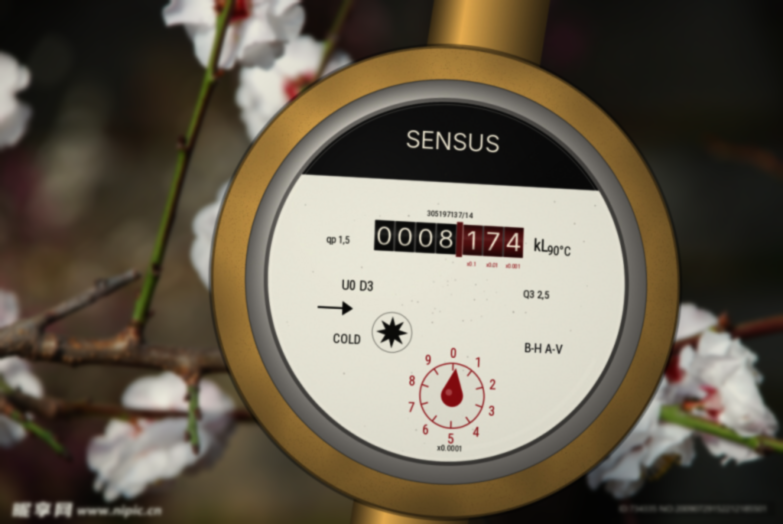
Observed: 8.1740,kL
